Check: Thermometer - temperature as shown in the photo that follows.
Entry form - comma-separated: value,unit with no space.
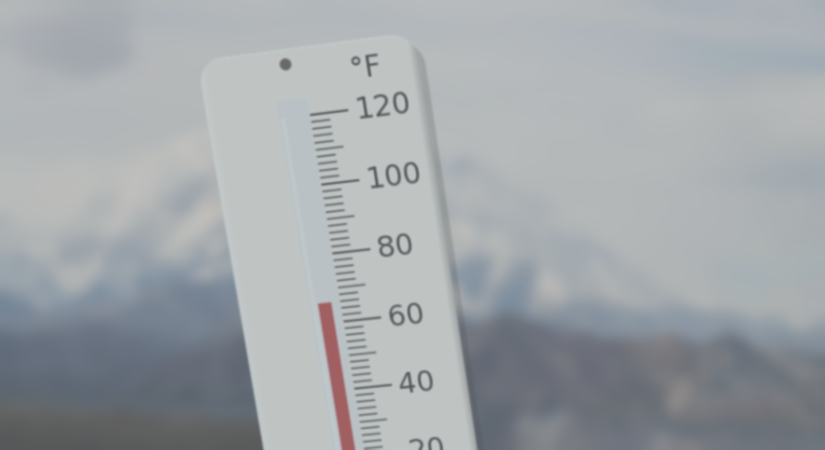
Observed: 66,°F
